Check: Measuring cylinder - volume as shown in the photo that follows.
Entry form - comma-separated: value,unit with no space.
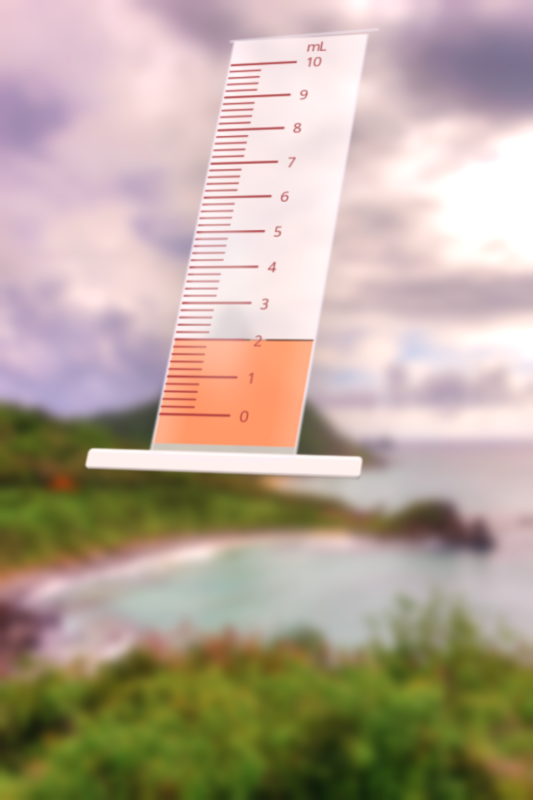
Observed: 2,mL
